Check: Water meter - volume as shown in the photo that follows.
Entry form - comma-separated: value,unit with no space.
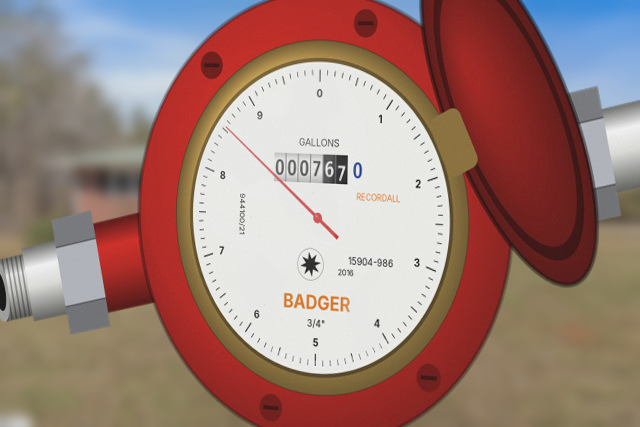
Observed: 7668.5,gal
